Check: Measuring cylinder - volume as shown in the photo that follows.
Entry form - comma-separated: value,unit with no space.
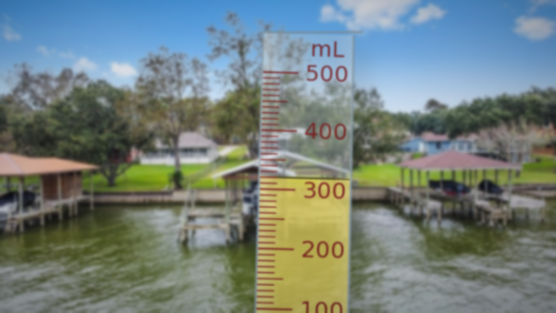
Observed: 320,mL
